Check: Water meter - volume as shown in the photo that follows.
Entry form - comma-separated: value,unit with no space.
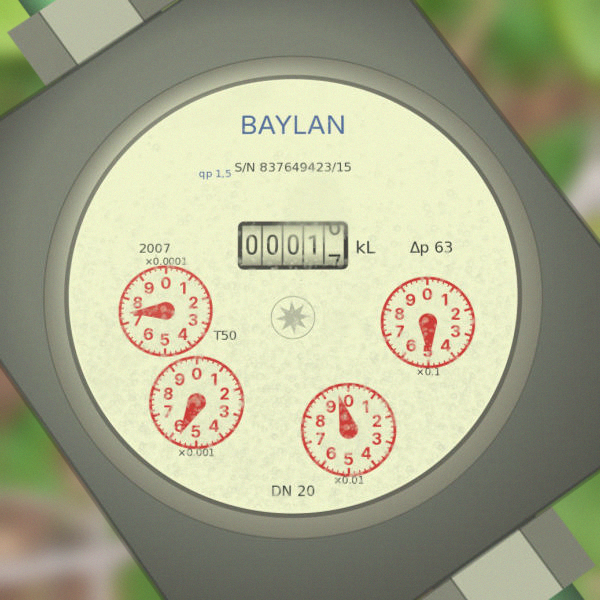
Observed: 16.4957,kL
